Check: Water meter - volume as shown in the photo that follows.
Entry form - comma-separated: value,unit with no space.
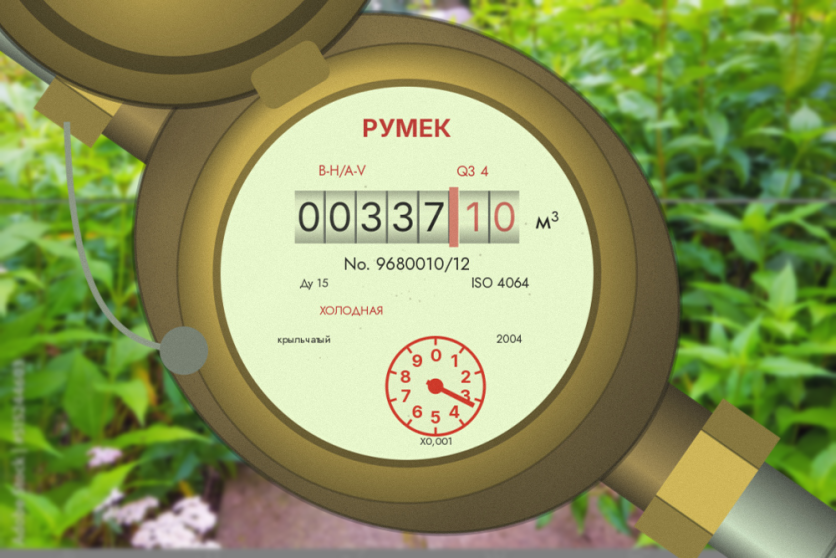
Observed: 337.103,m³
